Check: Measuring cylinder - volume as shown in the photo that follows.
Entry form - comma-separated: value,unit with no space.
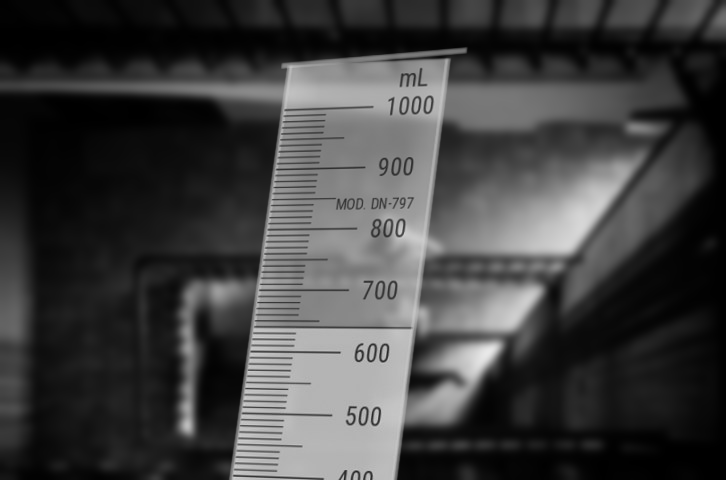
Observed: 640,mL
